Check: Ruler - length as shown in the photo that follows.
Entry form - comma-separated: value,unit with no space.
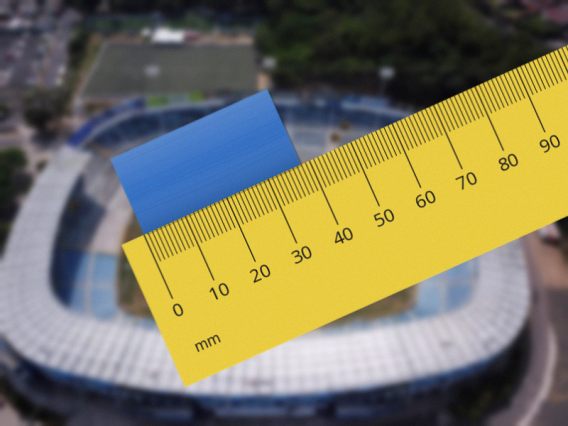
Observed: 38,mm
